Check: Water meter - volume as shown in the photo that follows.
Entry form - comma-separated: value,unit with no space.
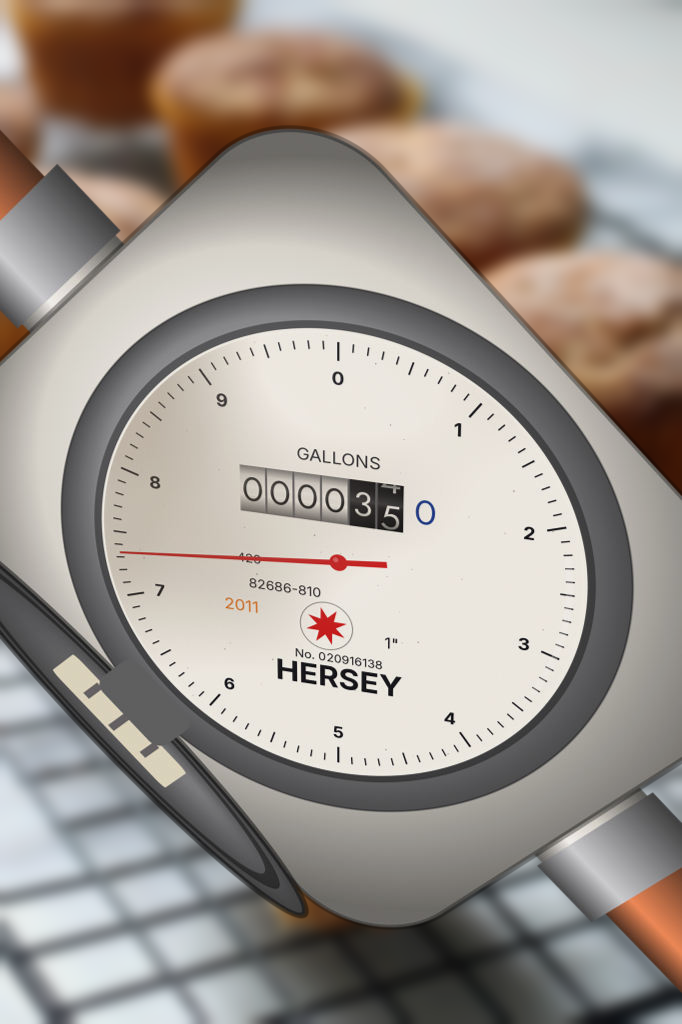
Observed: 347.3,gal
